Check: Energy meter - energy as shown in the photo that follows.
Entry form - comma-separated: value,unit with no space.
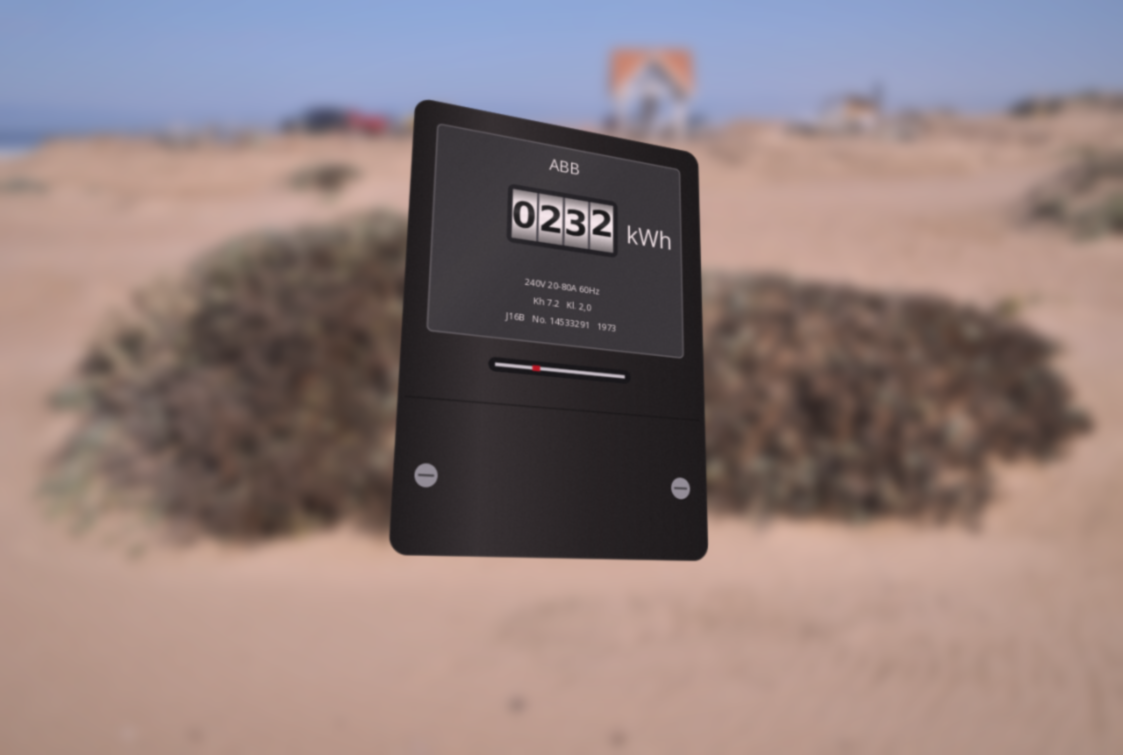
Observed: 232,kWh
